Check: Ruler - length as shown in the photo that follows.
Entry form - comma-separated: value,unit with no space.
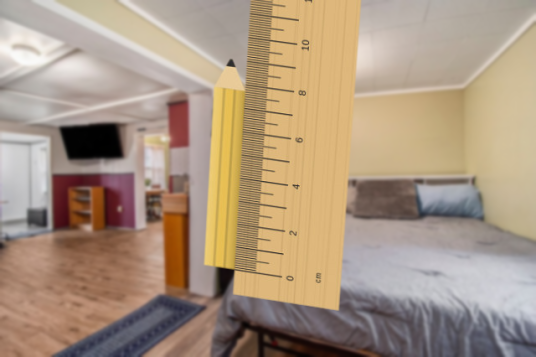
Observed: 9,cm
